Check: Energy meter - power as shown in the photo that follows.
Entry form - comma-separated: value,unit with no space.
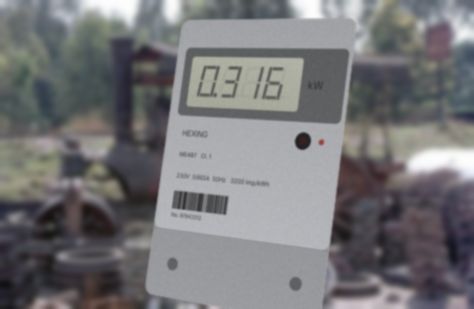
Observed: 0.316,kW
